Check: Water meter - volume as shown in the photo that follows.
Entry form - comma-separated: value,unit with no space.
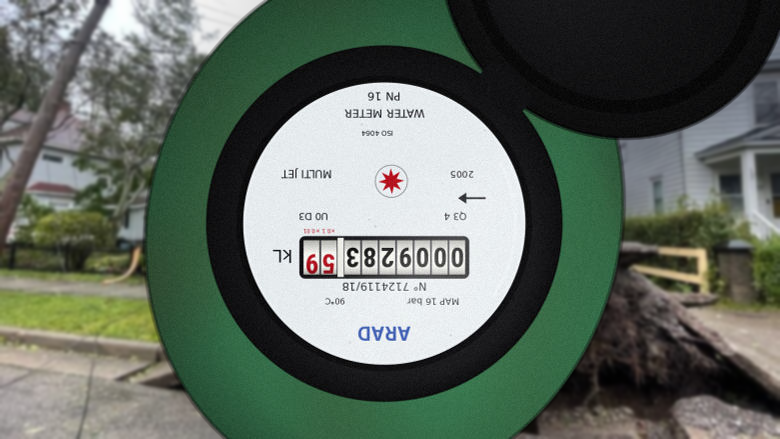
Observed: 9283.59,kL
